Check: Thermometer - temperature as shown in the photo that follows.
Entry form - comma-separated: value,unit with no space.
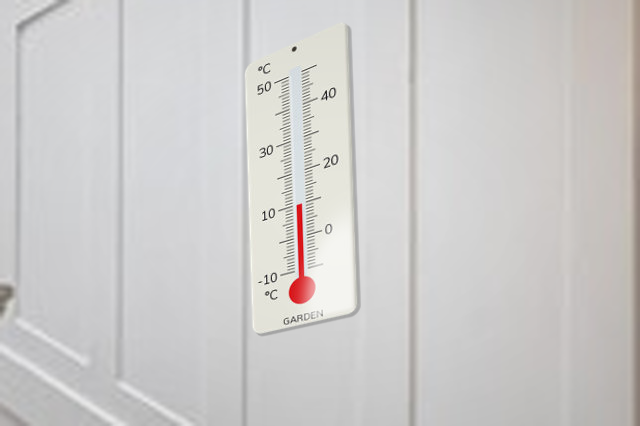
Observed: 10,°C
